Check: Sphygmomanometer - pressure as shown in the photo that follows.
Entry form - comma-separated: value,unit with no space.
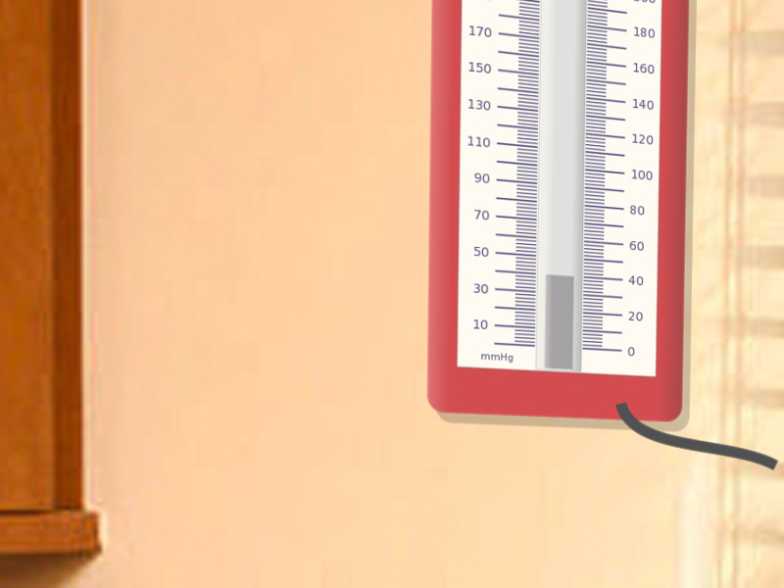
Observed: 40,mmHg
